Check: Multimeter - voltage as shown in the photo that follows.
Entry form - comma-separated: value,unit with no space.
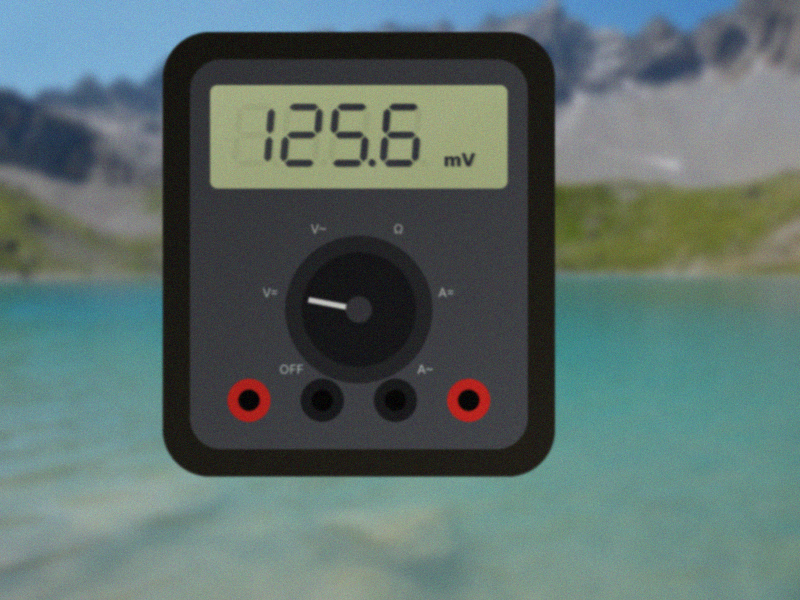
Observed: 125.6,mV
